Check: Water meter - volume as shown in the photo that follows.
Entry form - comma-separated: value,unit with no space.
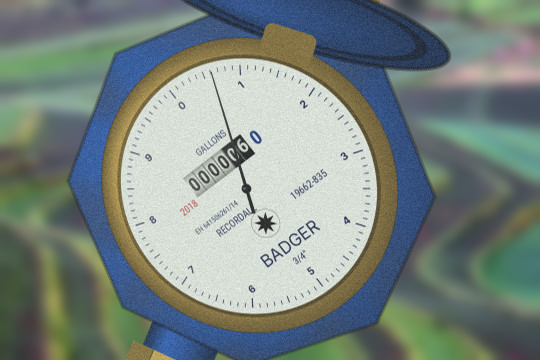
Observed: 60.6,gal
